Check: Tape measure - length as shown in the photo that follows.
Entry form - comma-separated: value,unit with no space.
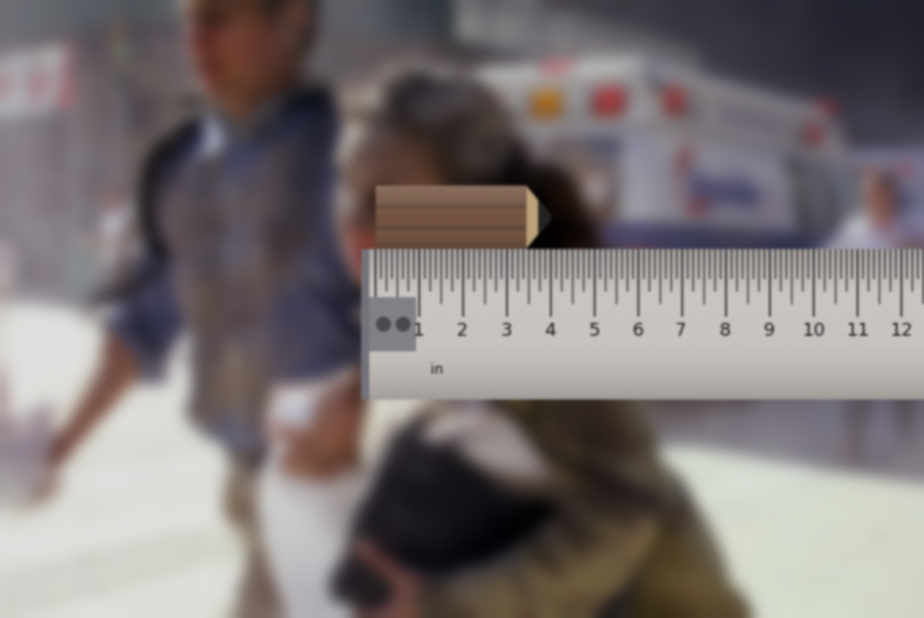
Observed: 4,in
